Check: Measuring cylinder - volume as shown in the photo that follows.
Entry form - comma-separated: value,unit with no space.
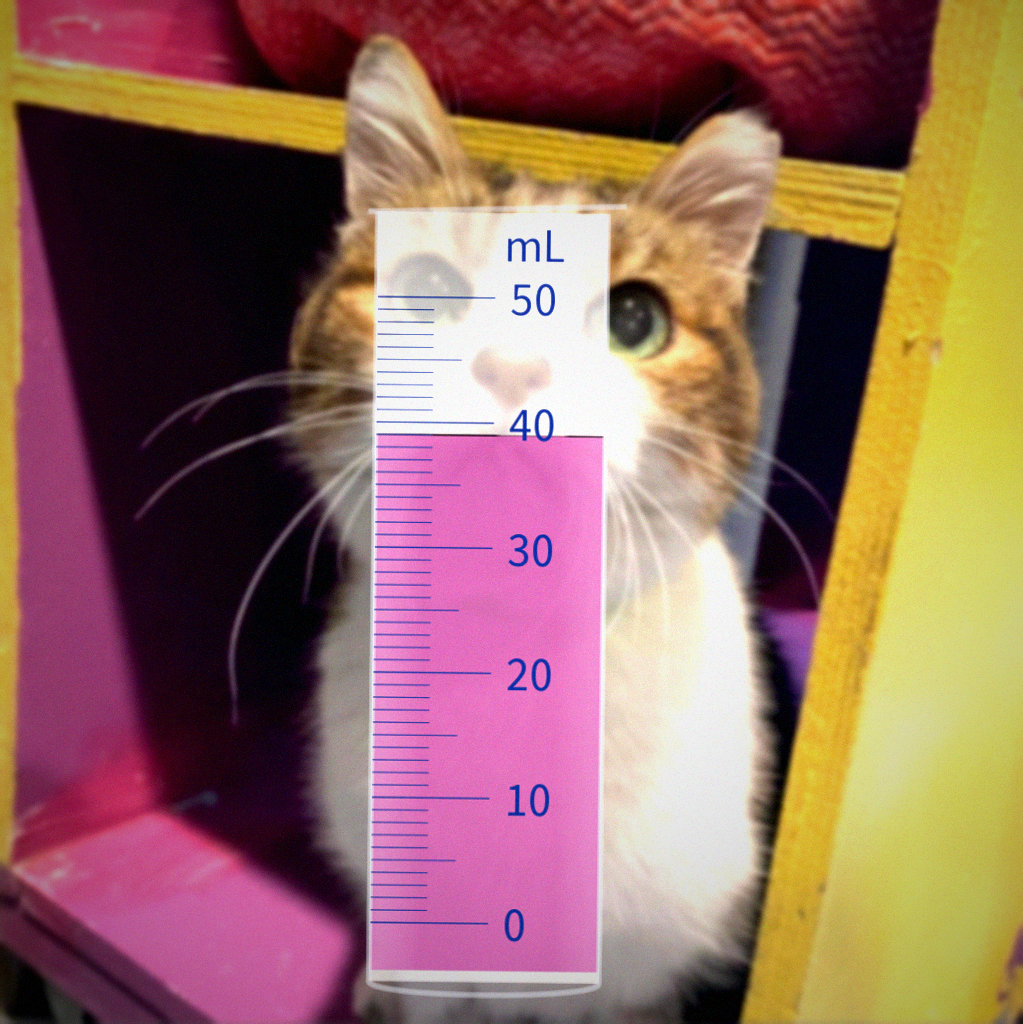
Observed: 39,mL
